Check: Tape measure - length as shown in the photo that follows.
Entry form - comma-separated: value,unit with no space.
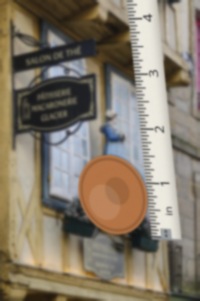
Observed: 1.5,in
